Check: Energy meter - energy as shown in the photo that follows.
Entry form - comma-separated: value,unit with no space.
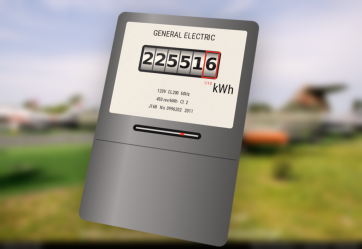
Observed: 22551.6,kWh
